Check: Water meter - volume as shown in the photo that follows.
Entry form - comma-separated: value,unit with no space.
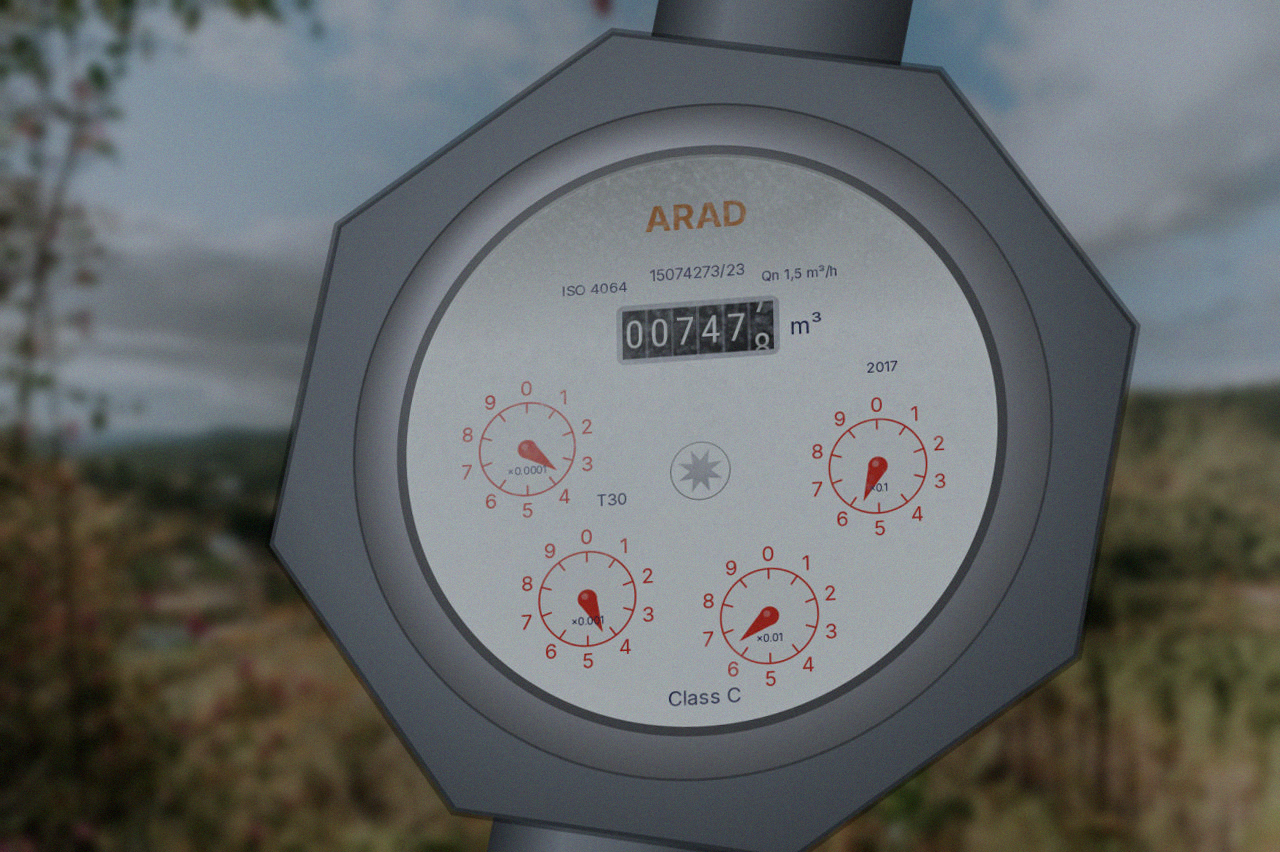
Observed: 7477.5643,m³
